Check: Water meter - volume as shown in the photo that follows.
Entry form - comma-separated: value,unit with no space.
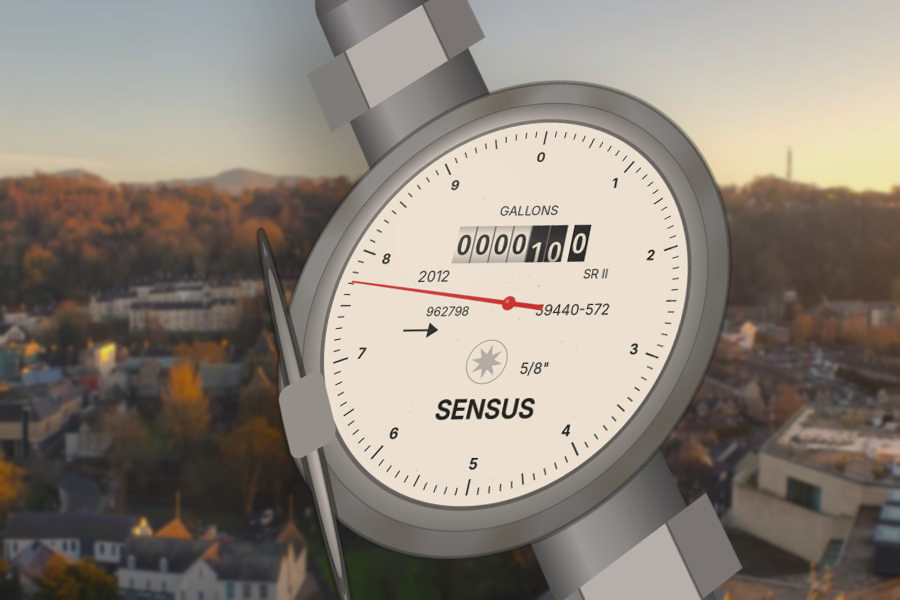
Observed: 97.7,gal
